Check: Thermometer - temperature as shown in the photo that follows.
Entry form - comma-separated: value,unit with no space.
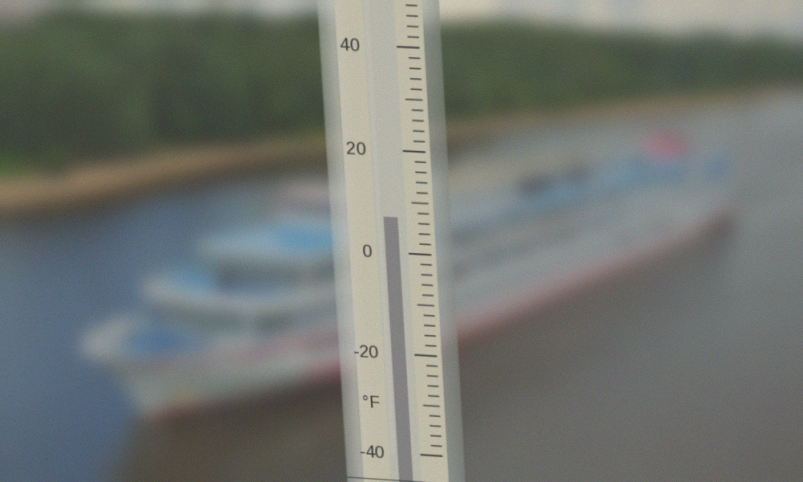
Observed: 7,°F
